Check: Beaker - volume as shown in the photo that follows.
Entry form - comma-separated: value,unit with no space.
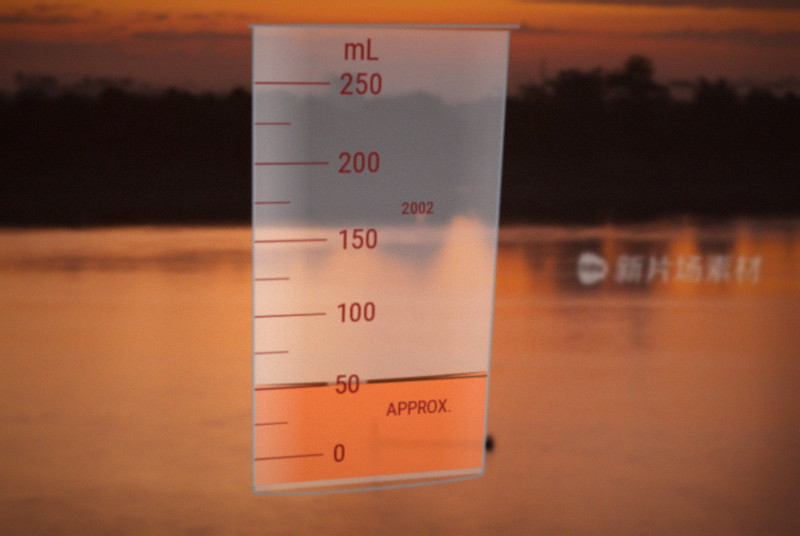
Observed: 50,mL
